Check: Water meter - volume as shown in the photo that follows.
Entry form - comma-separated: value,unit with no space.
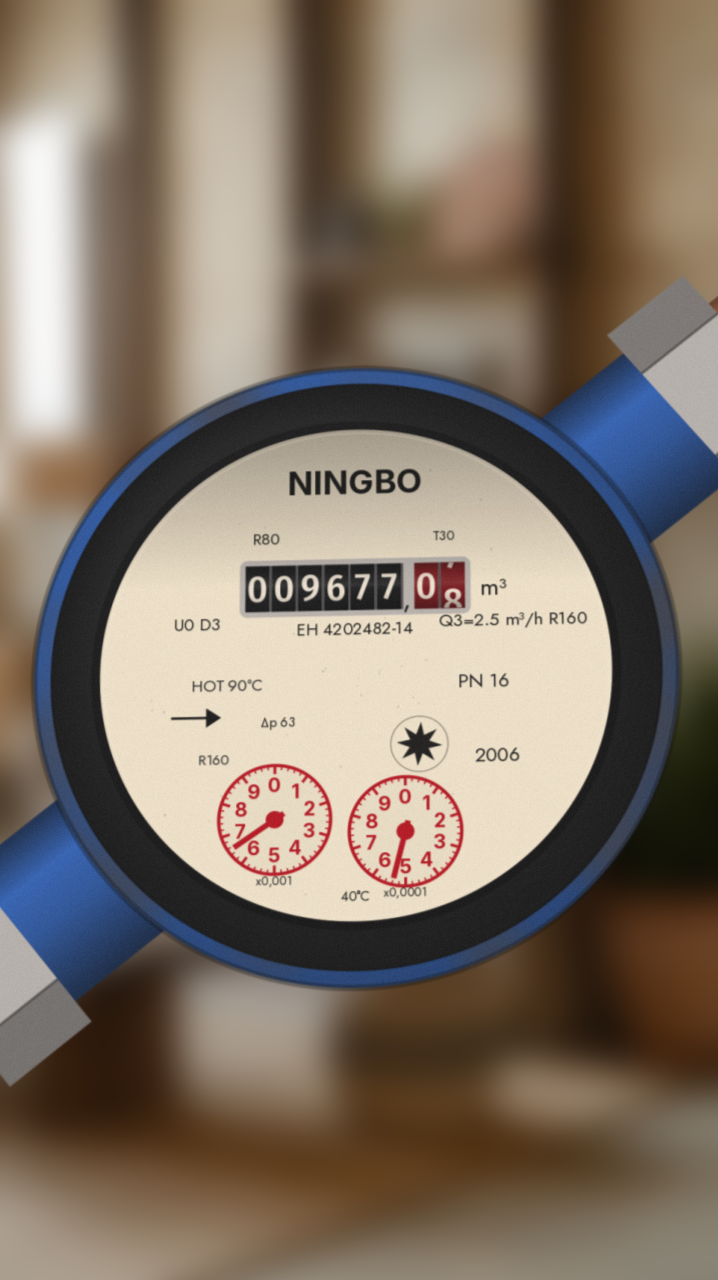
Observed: 9677.0765,m³
